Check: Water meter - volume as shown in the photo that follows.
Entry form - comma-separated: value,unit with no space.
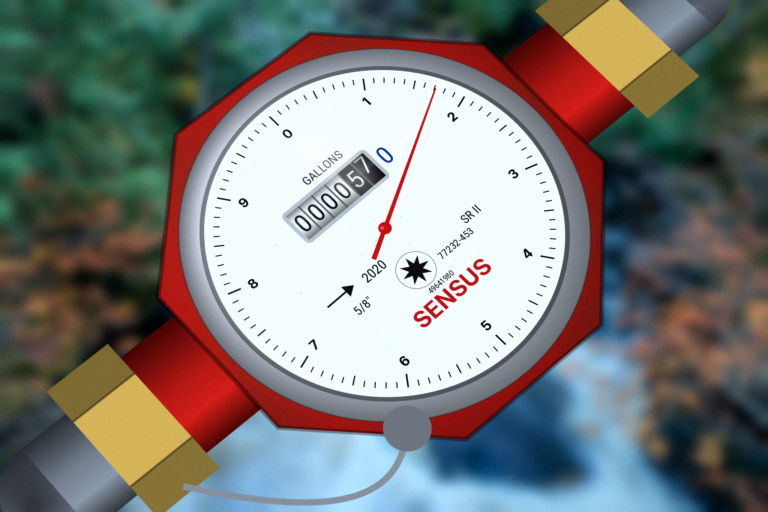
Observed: 571.7,gal
